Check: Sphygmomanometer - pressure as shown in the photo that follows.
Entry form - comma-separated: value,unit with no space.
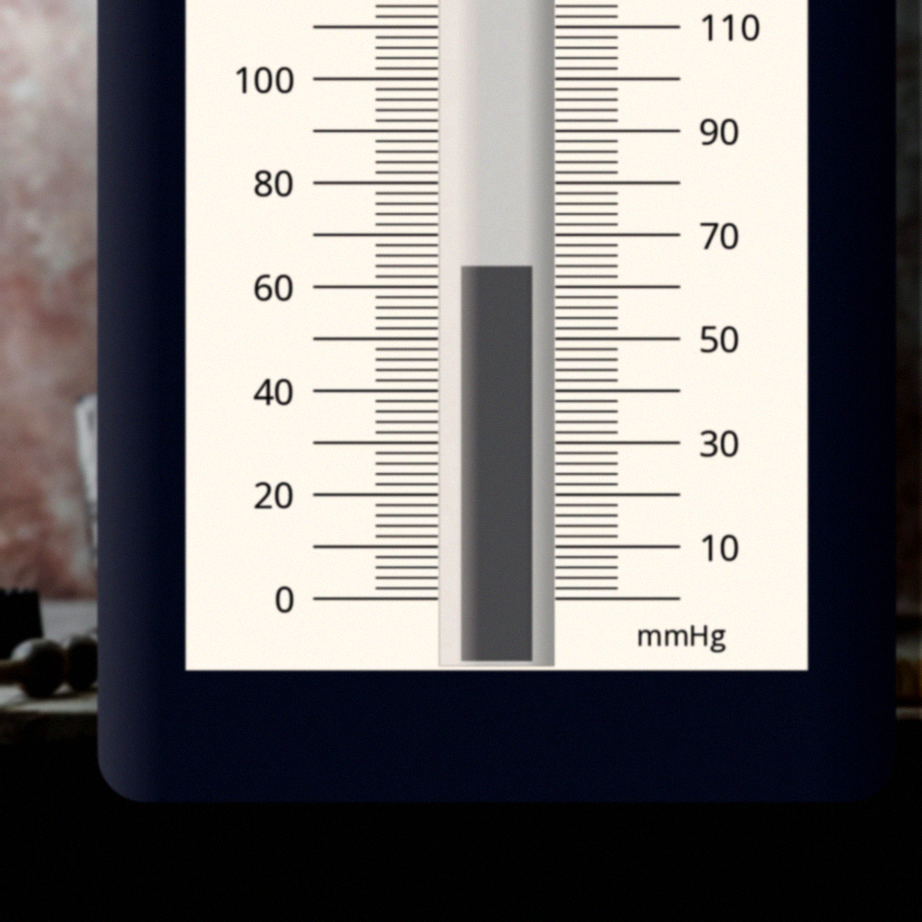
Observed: 64,mmHg
